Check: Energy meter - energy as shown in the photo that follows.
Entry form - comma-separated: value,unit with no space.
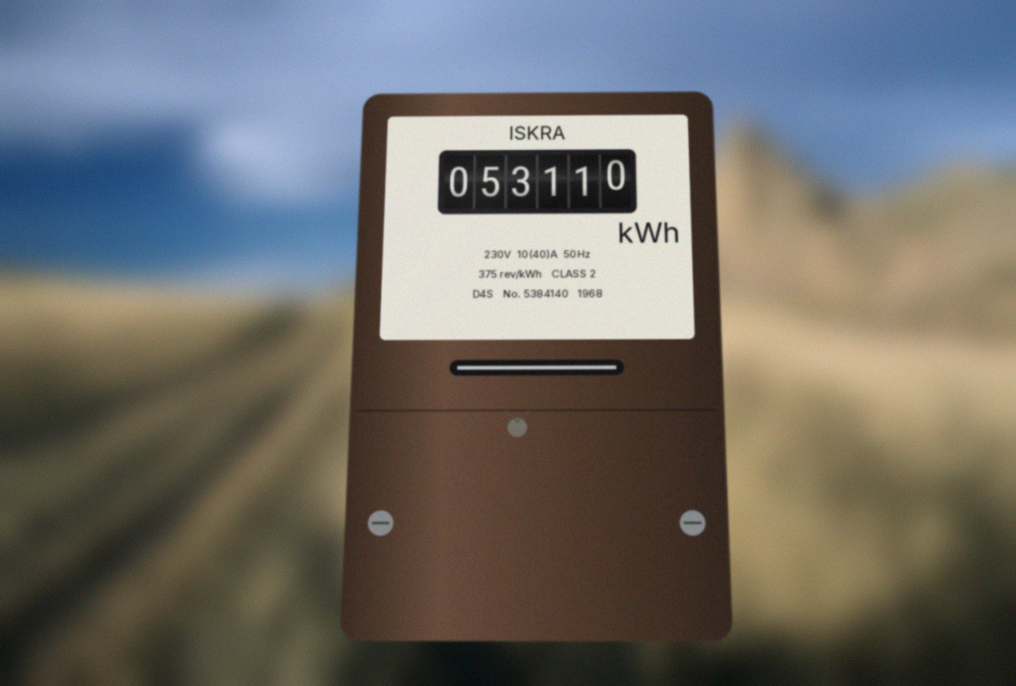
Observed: 53110,kWh
